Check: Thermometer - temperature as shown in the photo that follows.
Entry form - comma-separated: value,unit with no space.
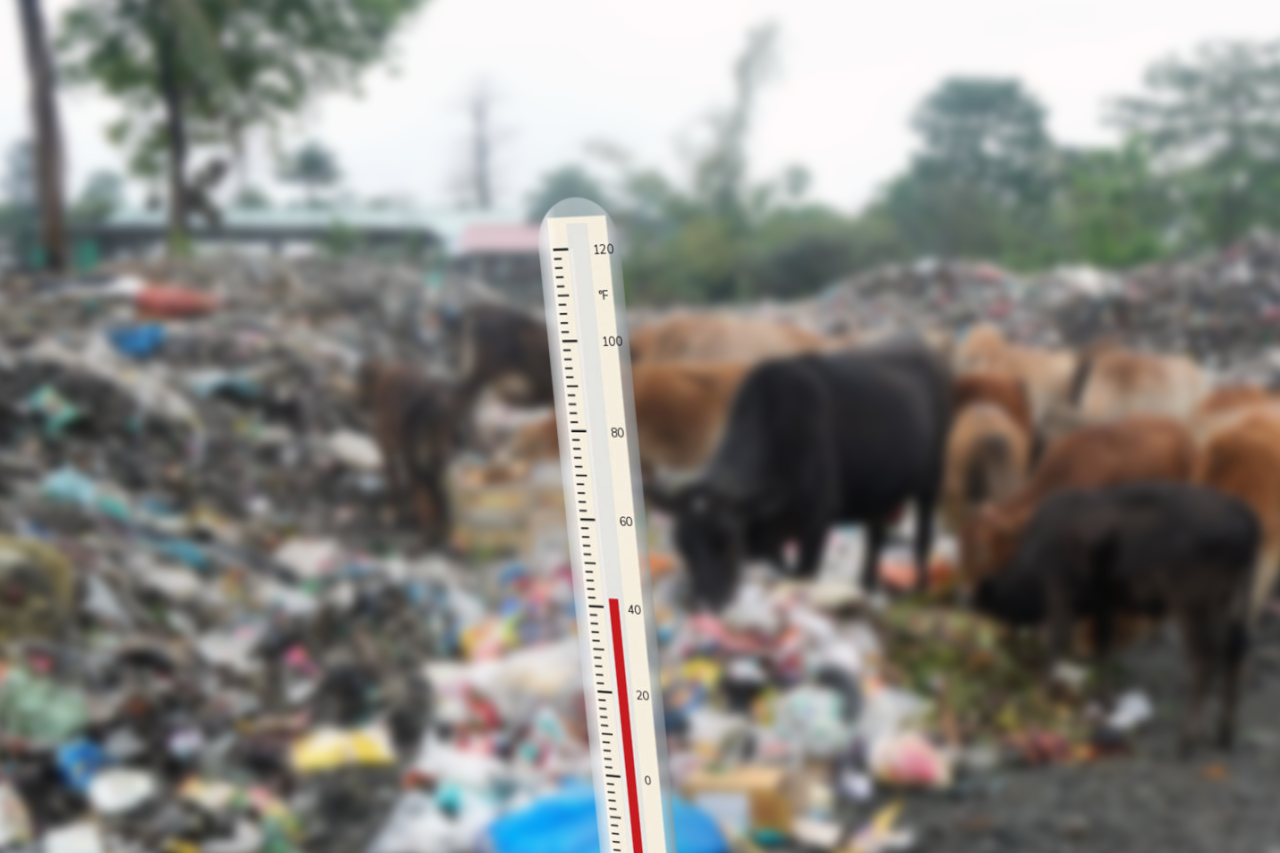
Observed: 42,°F
